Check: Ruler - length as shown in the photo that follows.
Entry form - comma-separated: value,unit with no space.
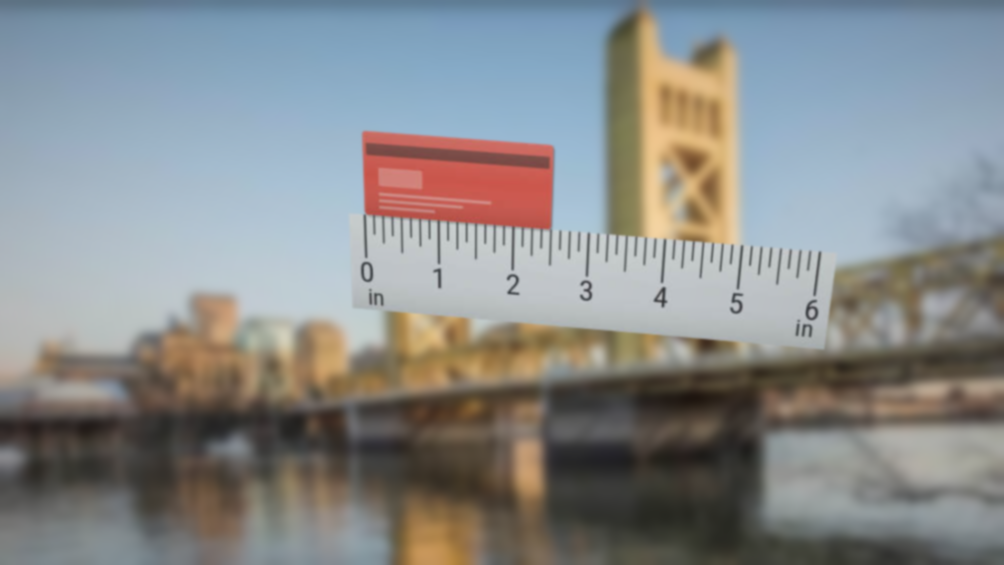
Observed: 2.5,in
